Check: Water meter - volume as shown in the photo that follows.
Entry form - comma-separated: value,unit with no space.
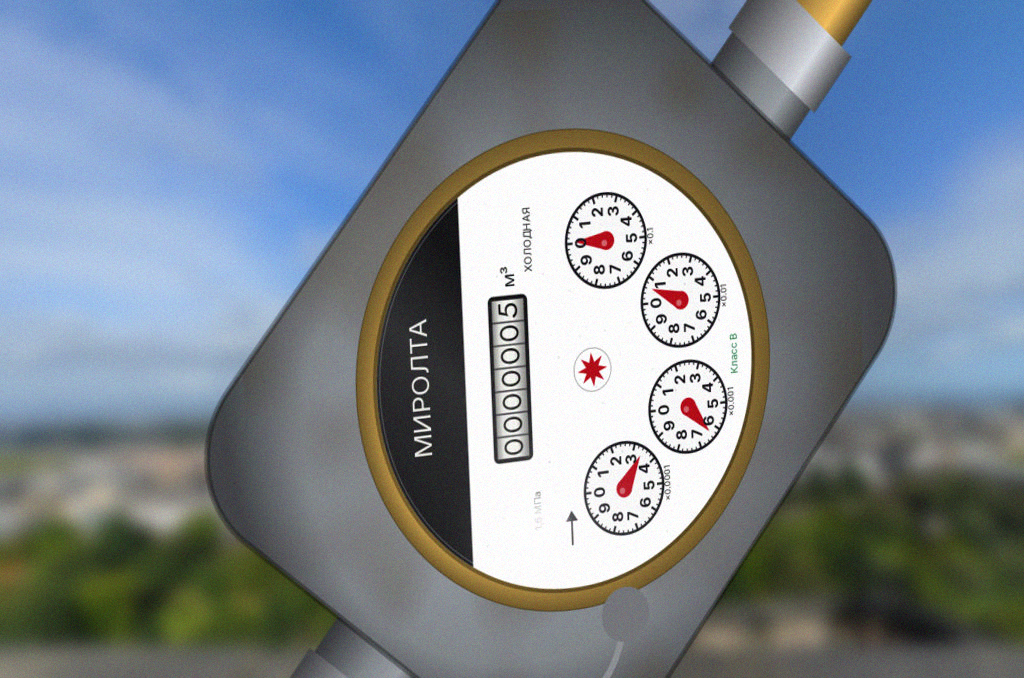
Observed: 5.0063,m³
